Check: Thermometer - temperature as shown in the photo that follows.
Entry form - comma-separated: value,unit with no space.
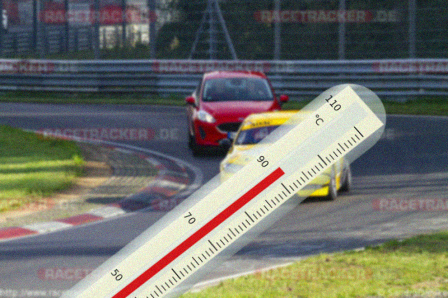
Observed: 92,°C
